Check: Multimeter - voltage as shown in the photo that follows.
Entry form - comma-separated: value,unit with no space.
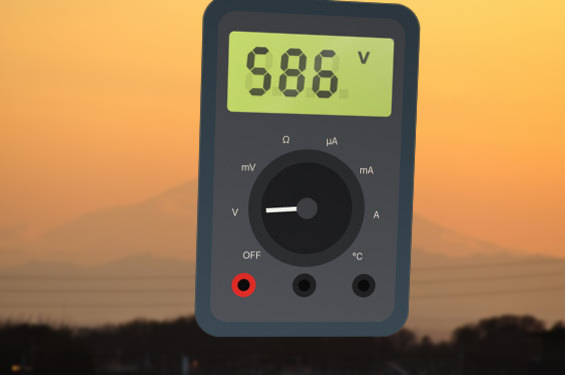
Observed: 586,V
